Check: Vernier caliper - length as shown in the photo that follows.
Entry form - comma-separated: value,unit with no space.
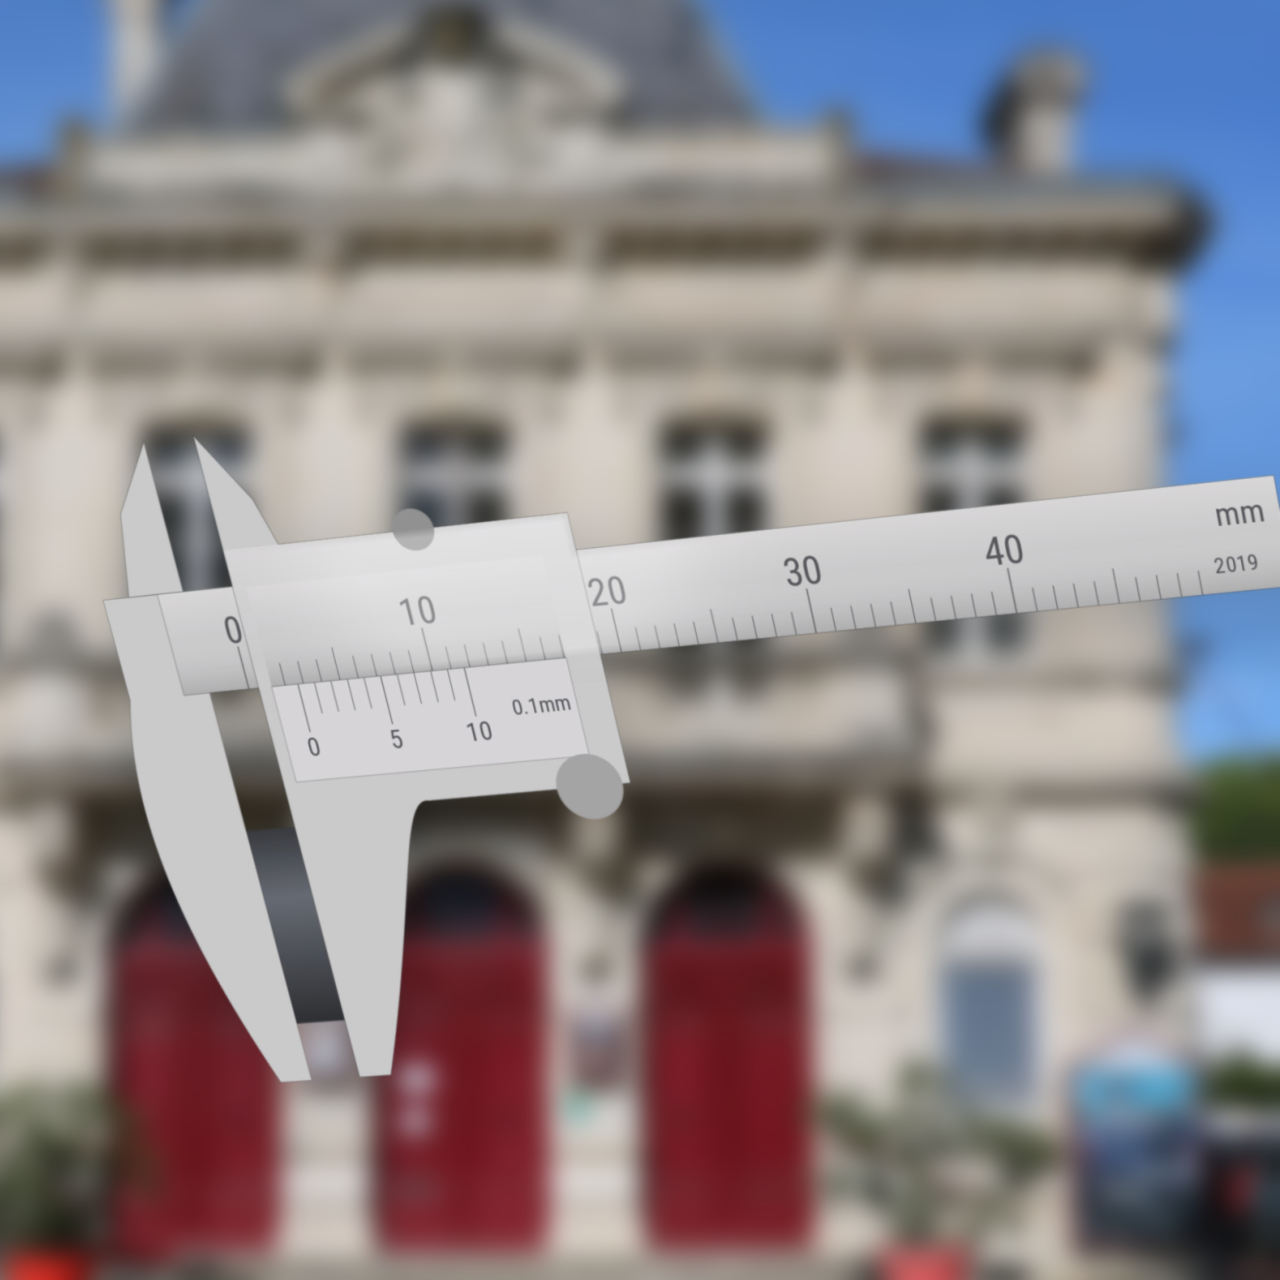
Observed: 2.7,mm
